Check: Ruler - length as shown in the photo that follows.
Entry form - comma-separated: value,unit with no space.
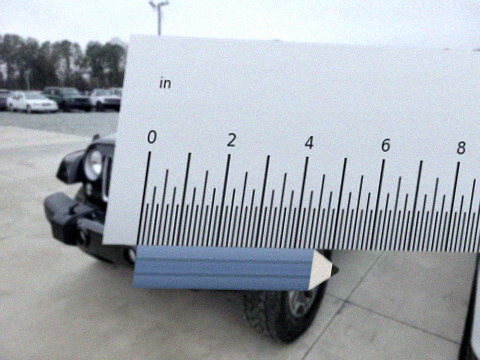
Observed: 5.25,in
